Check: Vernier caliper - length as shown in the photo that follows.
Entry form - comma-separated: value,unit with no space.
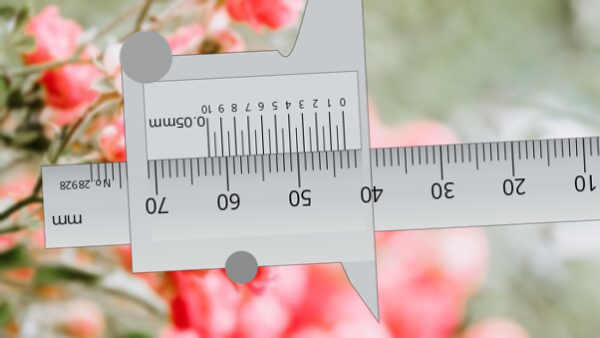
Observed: 43.4,mm
